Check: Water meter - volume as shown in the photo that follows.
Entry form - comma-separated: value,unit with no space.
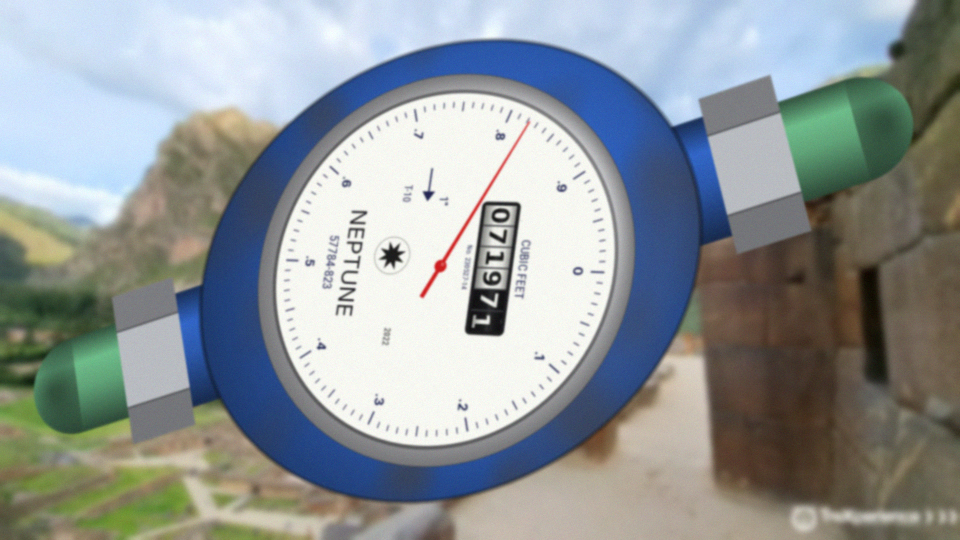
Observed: 71970.82,ft³
